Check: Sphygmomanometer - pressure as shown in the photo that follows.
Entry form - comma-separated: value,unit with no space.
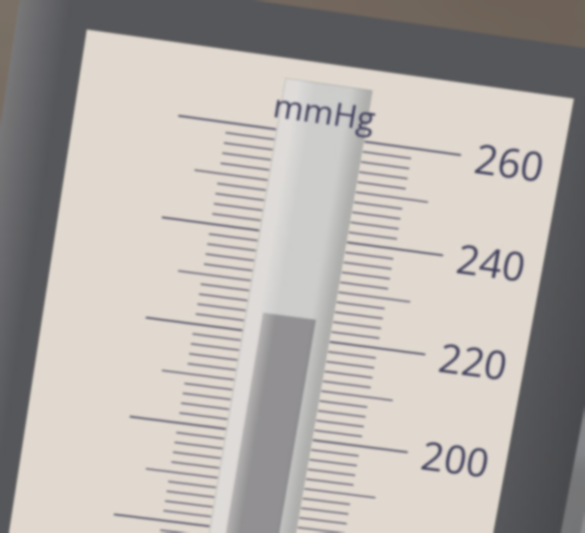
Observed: 224,mmHg
